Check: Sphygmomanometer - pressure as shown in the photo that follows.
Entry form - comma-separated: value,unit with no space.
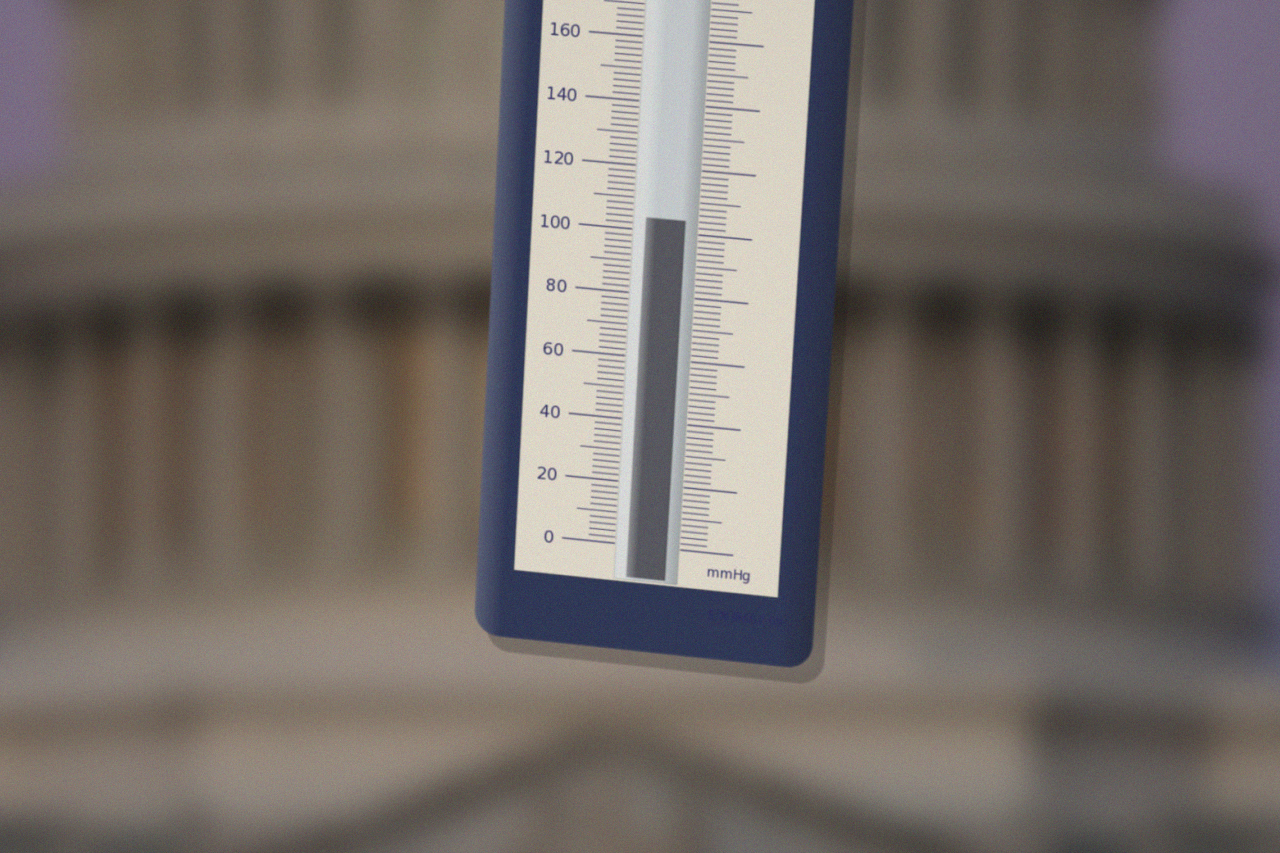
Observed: 104,mmHg
